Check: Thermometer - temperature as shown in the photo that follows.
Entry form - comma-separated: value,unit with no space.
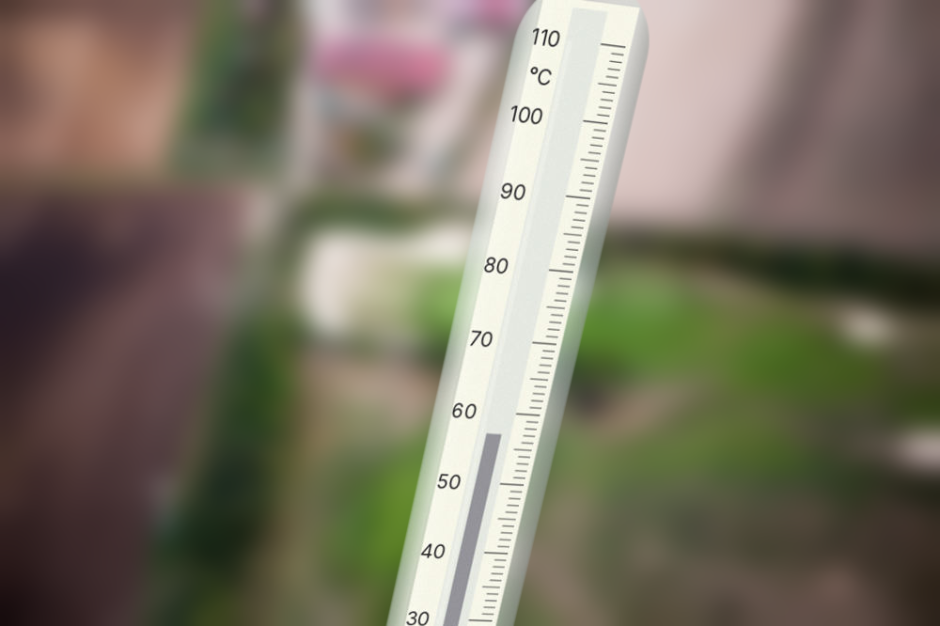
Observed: 57,°C
